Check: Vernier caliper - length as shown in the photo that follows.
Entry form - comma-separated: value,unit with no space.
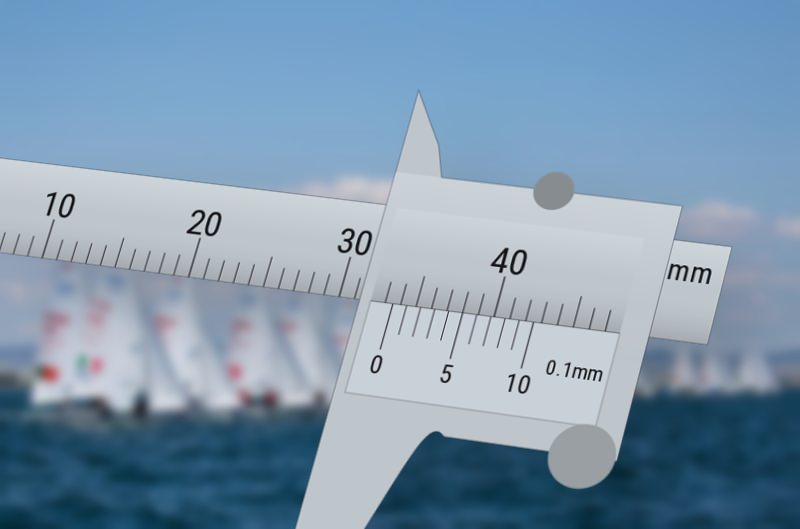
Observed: 33.5,mm
